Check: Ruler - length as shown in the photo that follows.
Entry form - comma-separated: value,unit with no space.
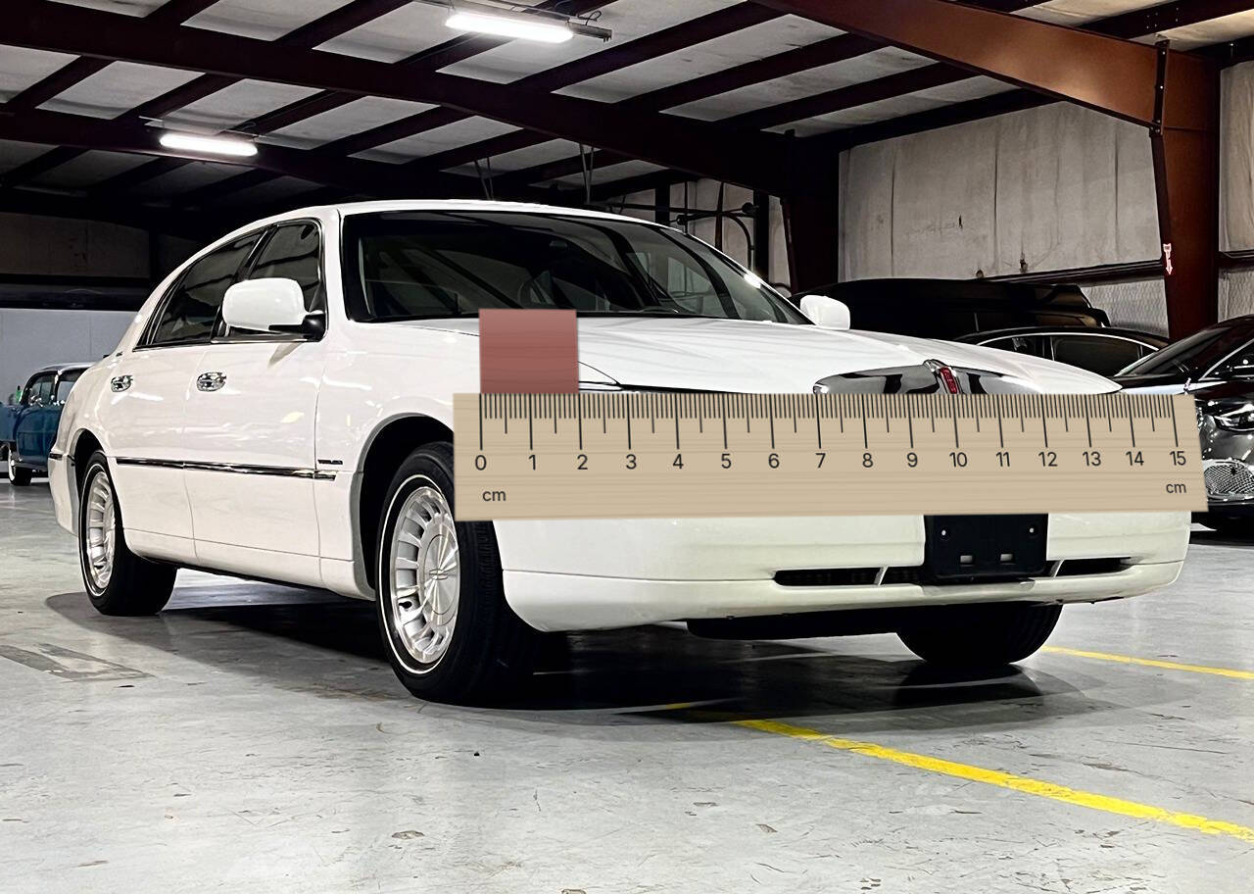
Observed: 2,cm
